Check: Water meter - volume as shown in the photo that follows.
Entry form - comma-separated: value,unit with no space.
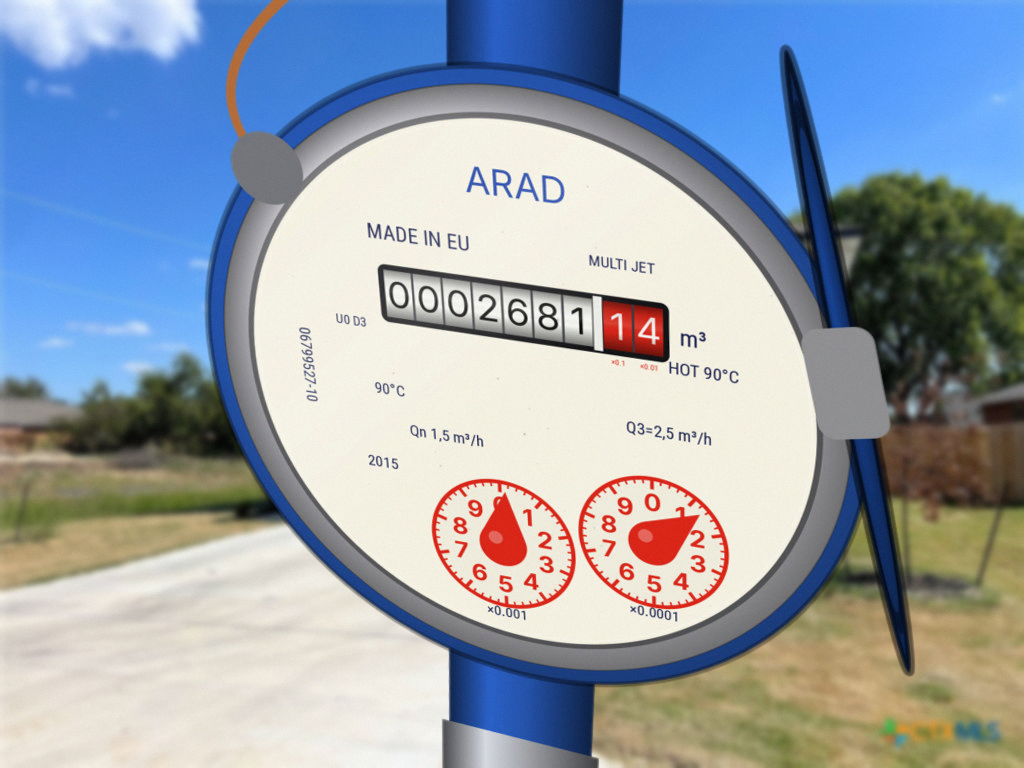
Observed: 2681.1401,m³
